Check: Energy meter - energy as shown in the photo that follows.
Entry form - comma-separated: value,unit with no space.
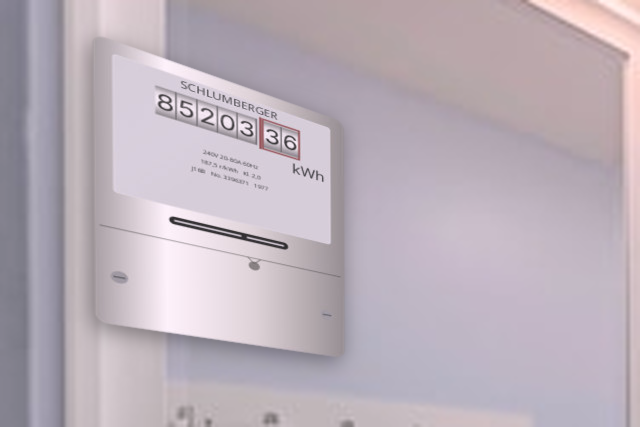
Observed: 85203.36,kWh
